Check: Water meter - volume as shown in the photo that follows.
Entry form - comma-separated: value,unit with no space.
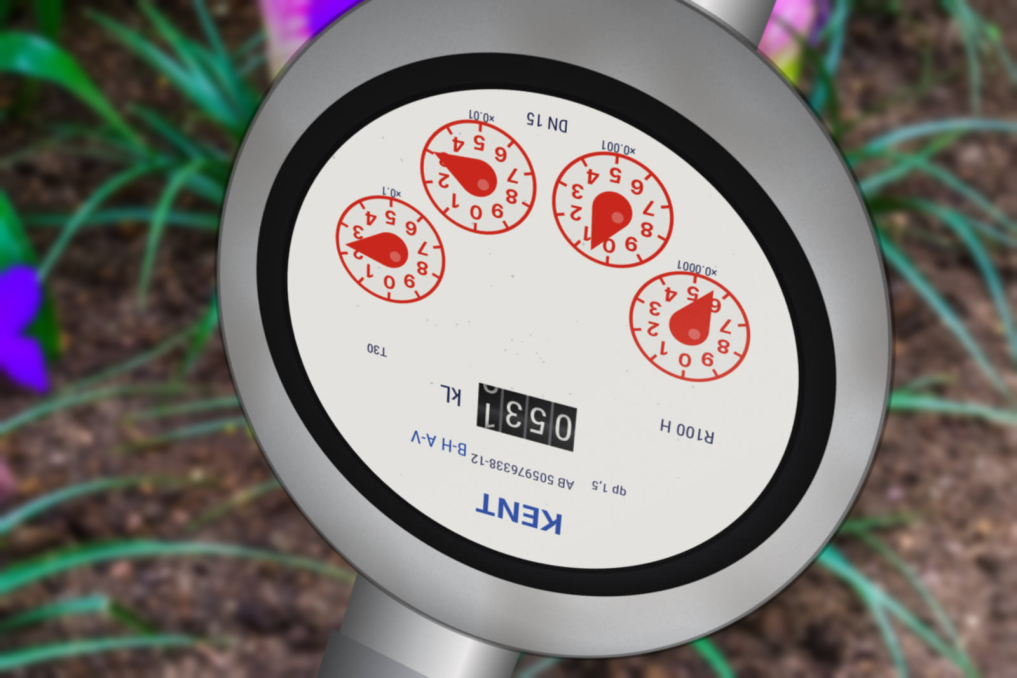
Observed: 531.2305,kL
